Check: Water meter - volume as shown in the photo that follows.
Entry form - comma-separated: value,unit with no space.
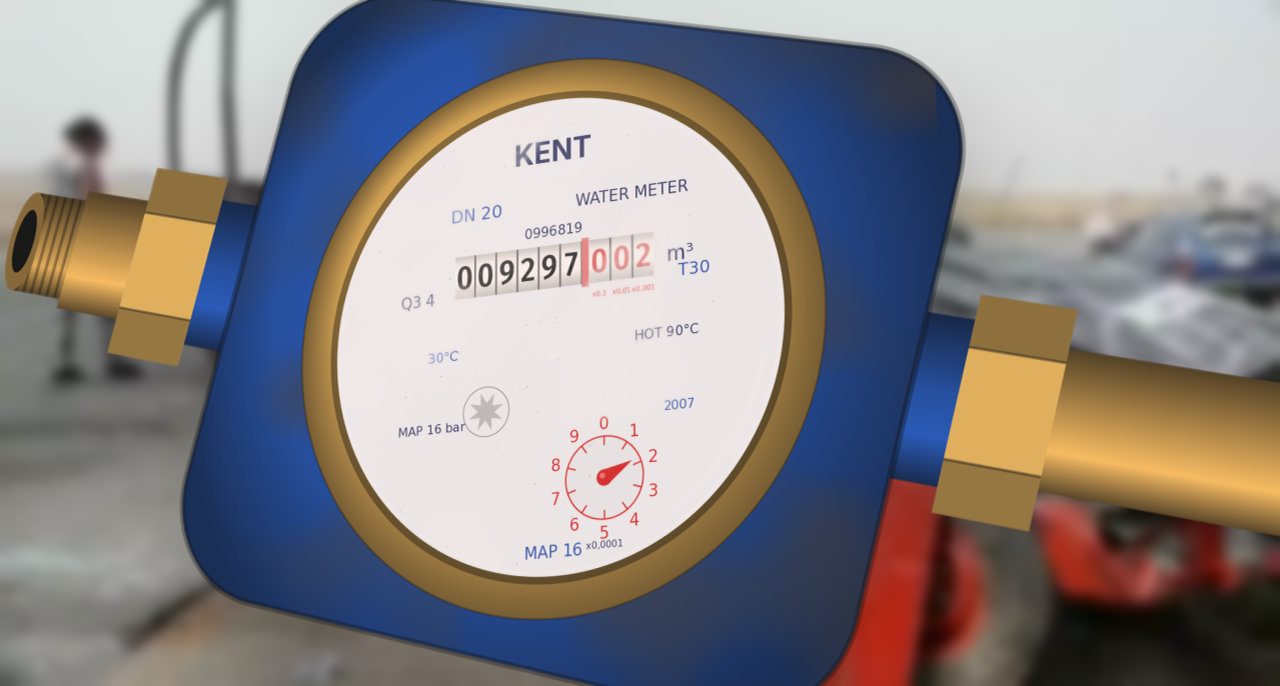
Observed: 9297.0021,m³
